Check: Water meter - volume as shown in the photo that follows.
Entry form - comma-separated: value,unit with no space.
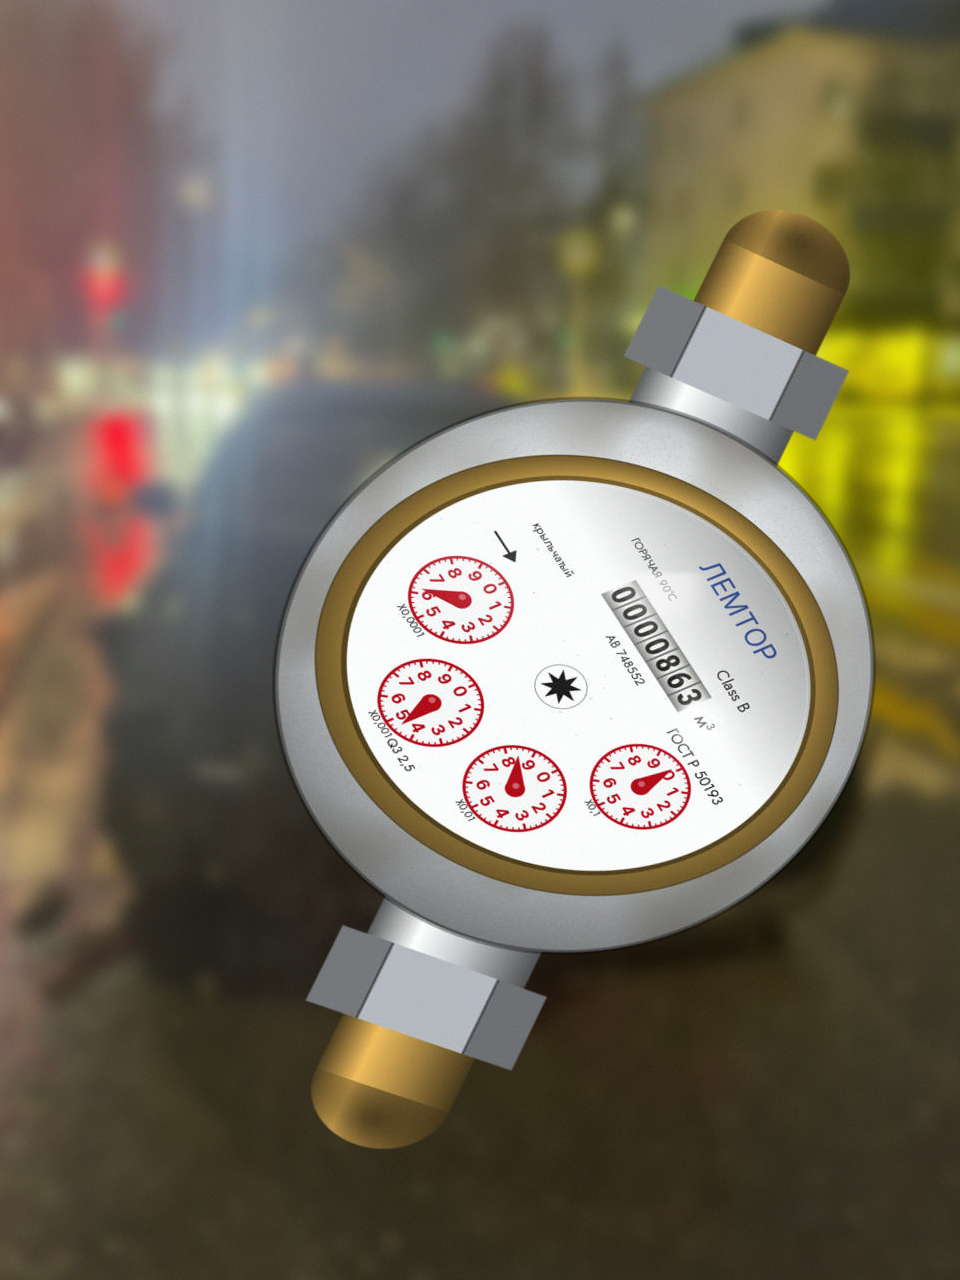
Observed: 862.9846,m³
